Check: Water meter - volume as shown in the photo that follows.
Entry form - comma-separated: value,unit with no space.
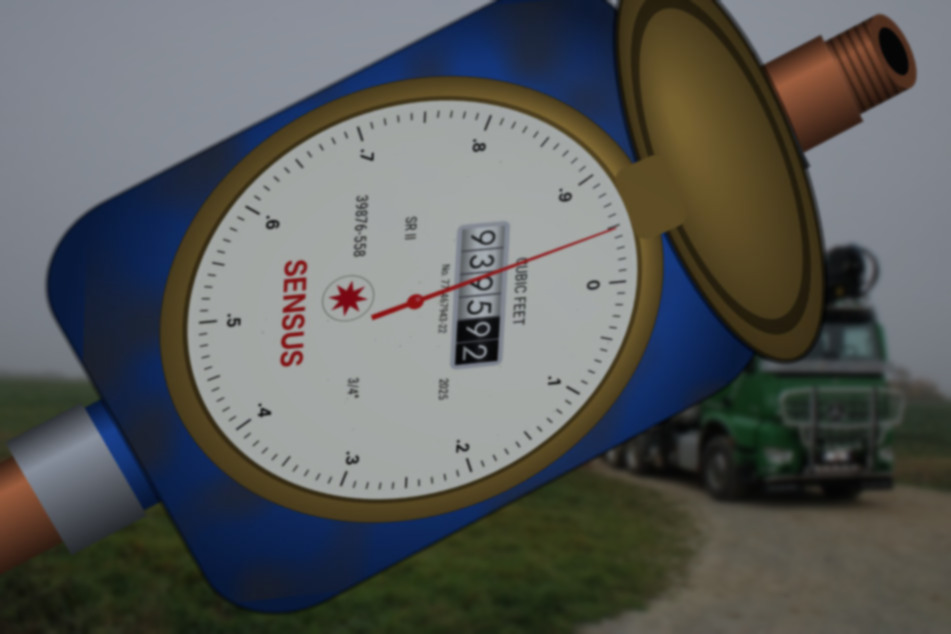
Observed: 939591.95,ft³
